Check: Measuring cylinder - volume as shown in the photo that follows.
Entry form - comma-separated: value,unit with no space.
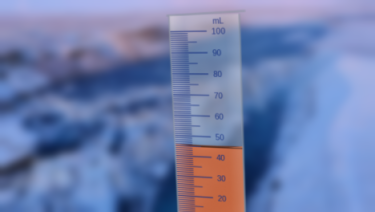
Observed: 45,mL
